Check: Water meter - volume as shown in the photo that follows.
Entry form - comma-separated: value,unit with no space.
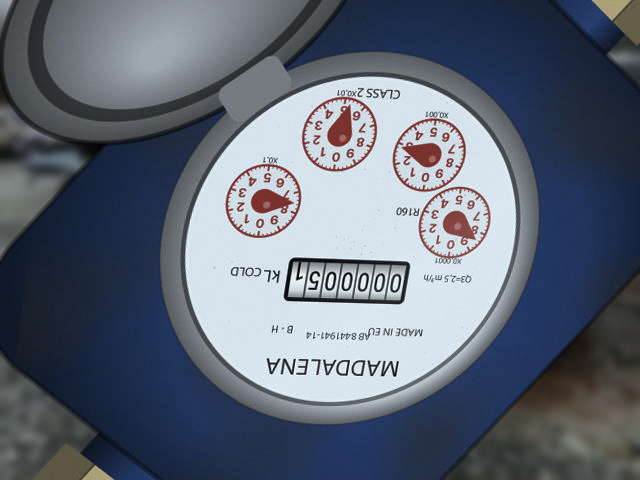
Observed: 50.7528,kL
